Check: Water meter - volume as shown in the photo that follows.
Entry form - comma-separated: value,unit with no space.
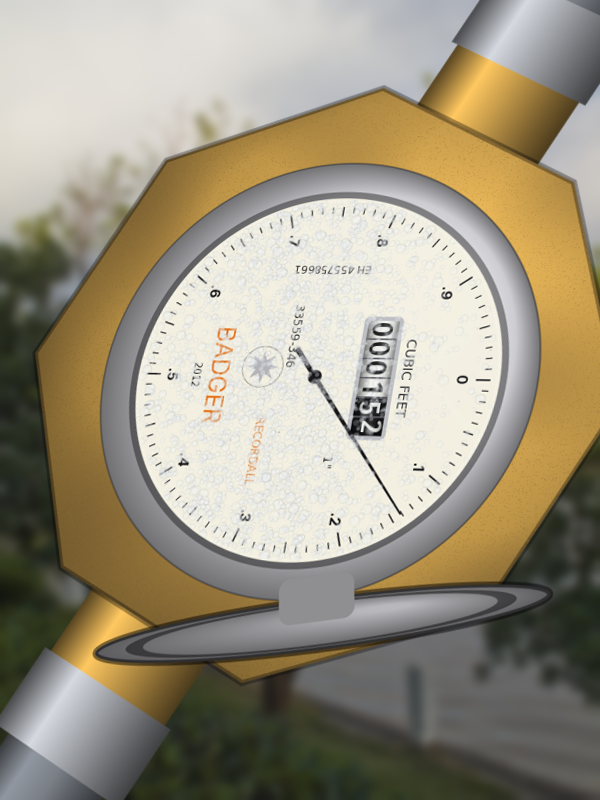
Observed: 152.14,ft³
